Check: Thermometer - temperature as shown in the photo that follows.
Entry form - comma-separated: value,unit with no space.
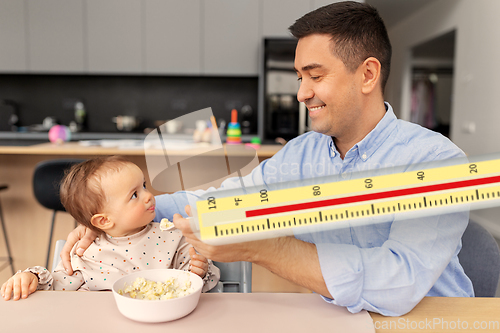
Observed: 108,°F
